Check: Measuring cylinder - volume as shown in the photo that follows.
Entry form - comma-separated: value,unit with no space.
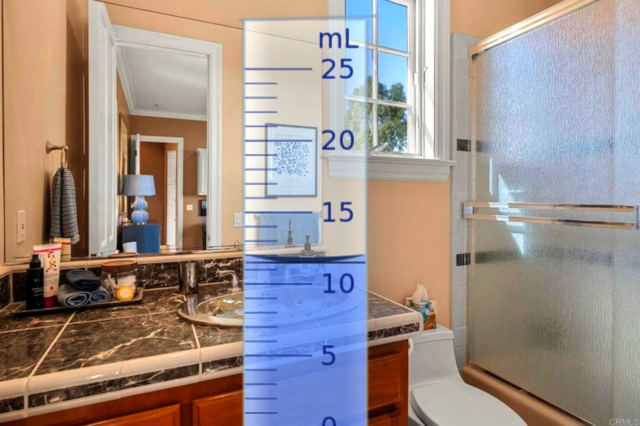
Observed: 11.5,mL
